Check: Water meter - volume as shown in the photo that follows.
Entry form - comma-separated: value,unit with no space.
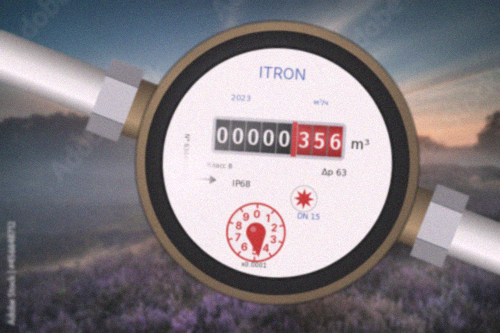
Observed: 0.3564,m³
